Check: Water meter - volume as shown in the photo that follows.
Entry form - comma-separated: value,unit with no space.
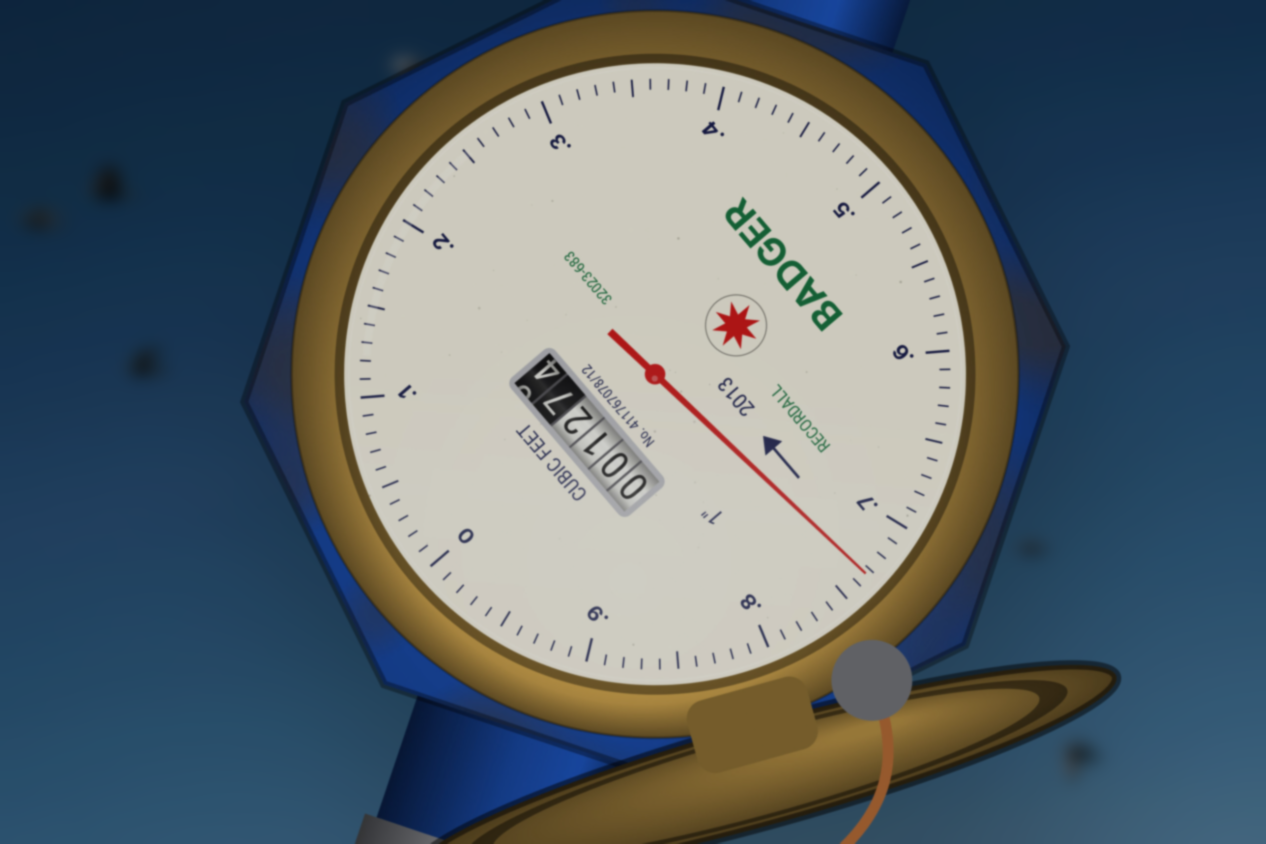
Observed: 1273.73,ft³
